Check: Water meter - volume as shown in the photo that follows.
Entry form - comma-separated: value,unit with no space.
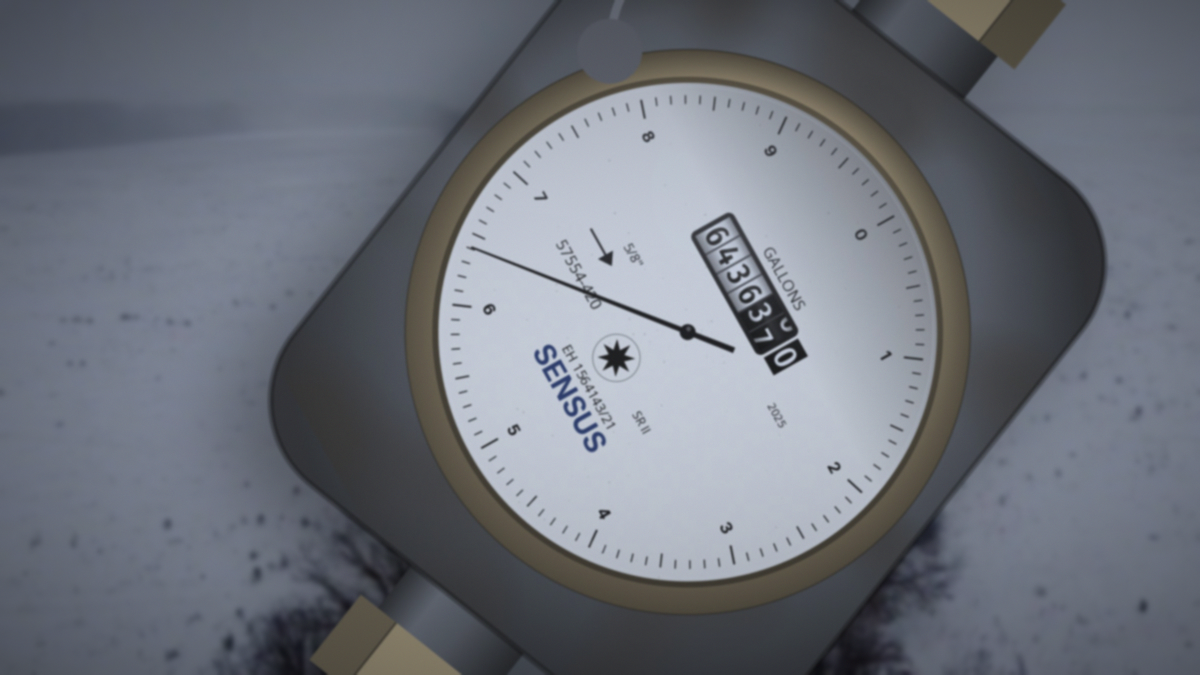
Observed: 6436366.4,gal
